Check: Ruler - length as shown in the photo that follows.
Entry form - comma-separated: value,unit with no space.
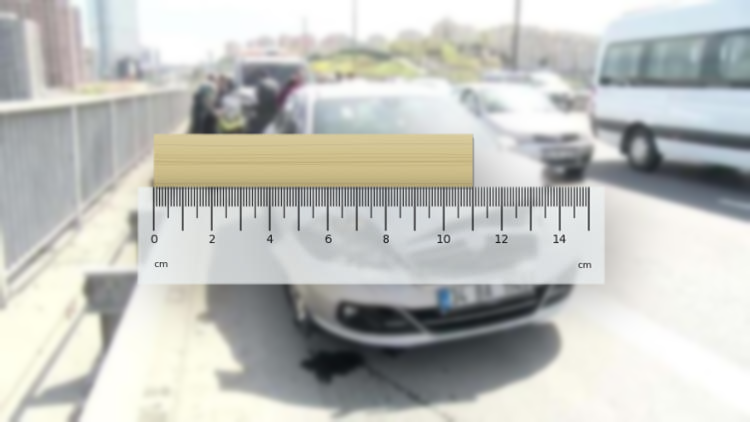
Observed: 11,cm
